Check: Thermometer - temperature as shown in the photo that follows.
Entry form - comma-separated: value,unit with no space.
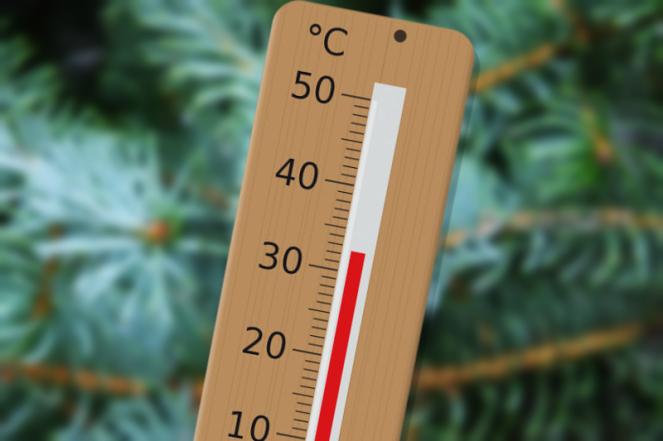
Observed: 32.5,°C
